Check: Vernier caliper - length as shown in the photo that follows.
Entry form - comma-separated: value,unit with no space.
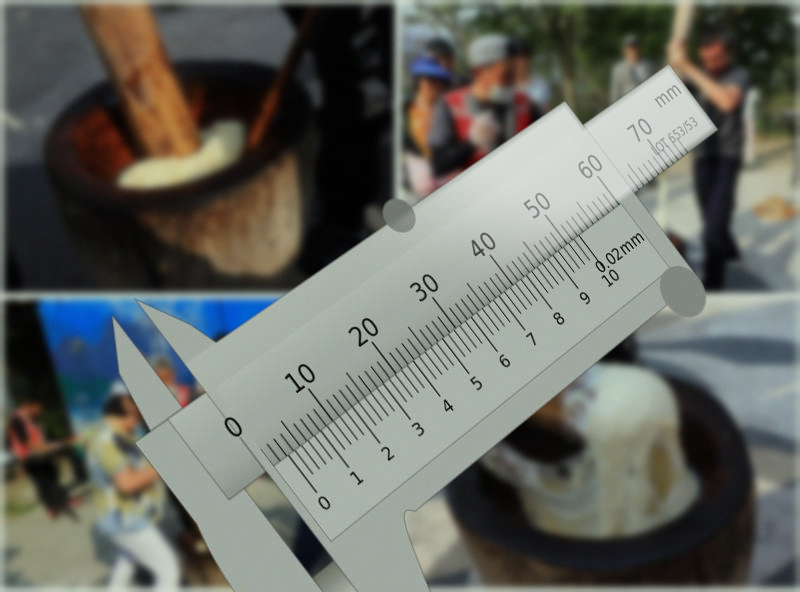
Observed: 3.2,mm
